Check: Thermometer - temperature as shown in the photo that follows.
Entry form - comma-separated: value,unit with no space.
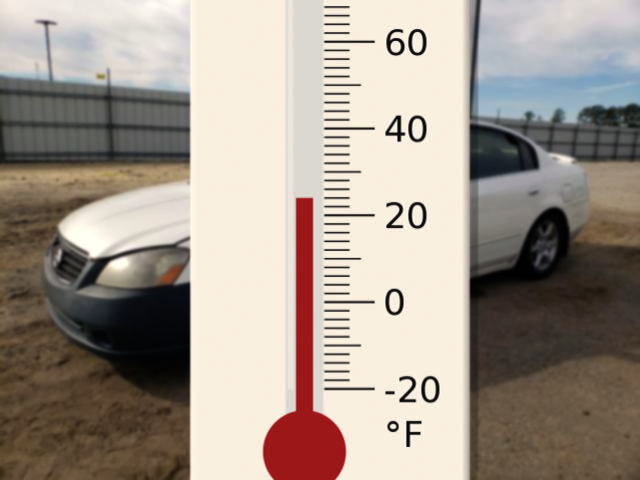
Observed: 24,°F
